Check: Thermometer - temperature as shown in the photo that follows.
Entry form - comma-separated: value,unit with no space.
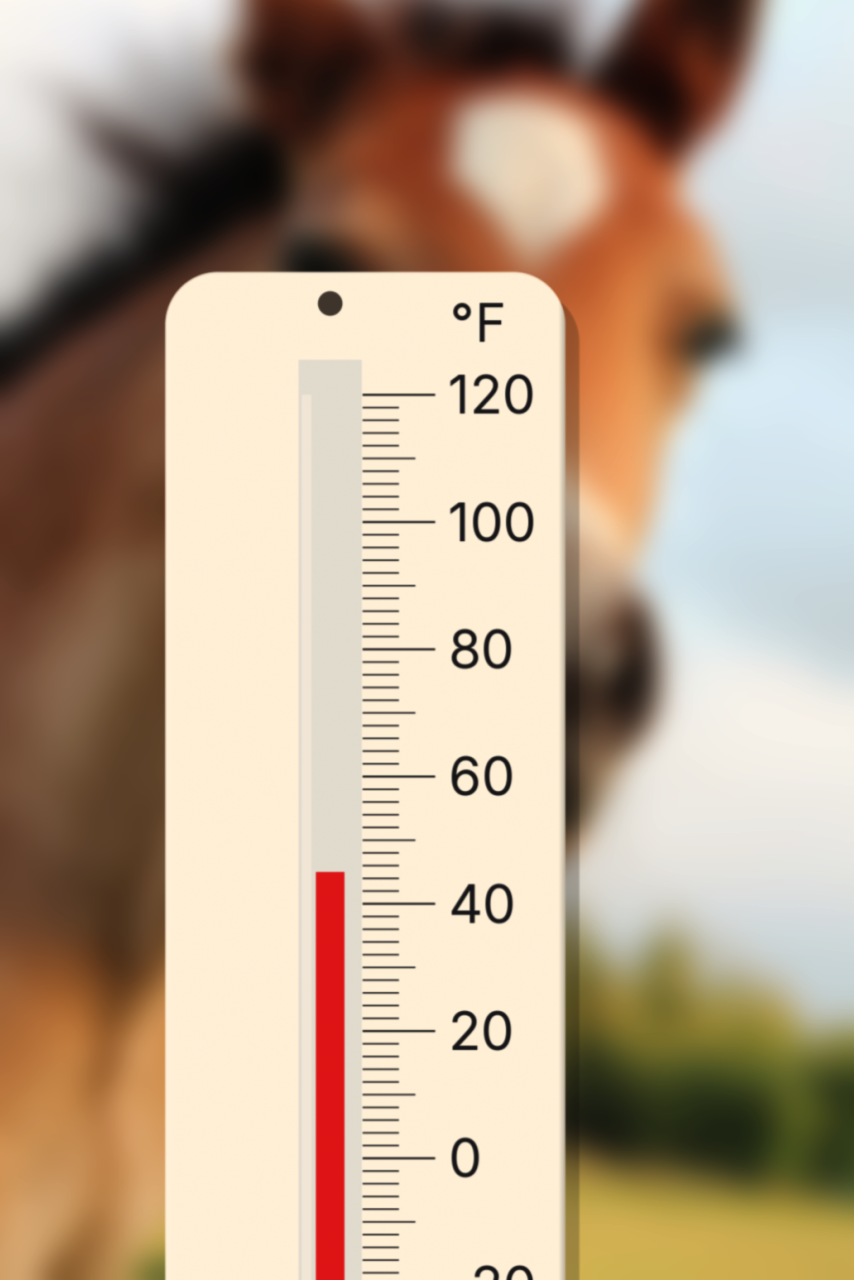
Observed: 45,°F
